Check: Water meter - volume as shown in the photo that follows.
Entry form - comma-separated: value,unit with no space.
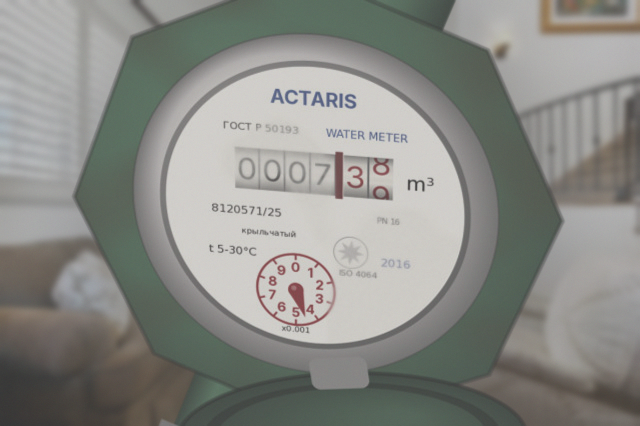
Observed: 7.384,m³
